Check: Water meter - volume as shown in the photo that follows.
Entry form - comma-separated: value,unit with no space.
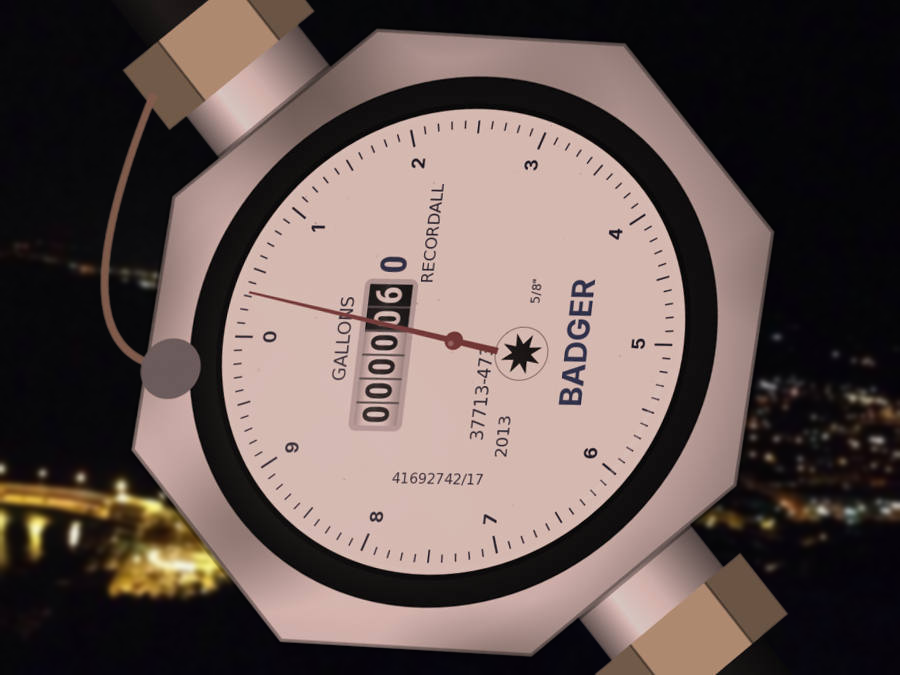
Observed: 60.3,gal
